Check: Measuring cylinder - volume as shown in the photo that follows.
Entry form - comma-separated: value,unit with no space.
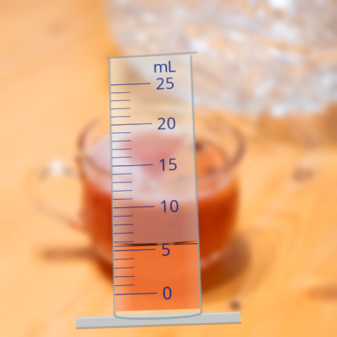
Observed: 5.5,mL
